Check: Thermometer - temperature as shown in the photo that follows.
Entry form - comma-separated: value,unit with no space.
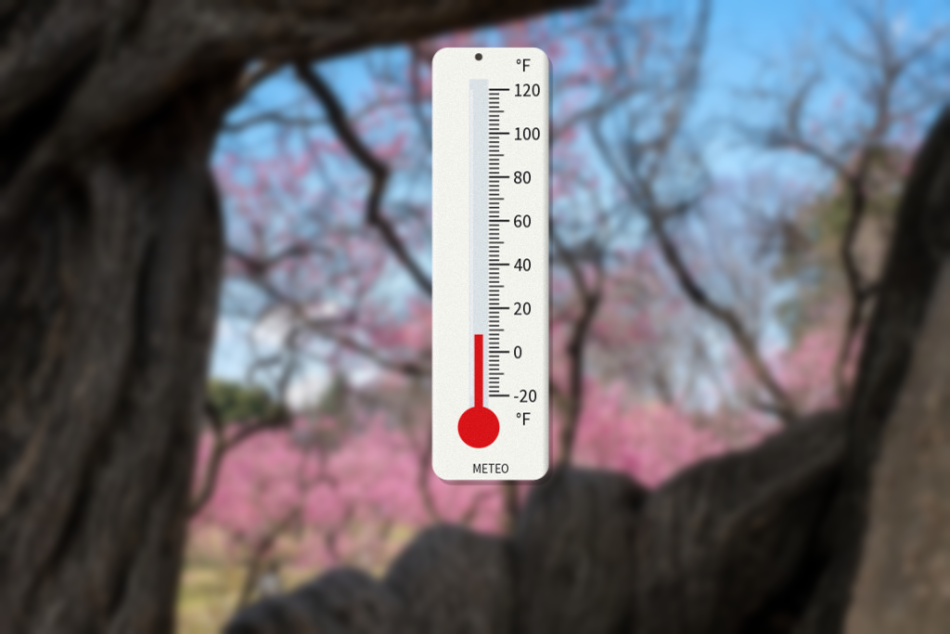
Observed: 8,°F
